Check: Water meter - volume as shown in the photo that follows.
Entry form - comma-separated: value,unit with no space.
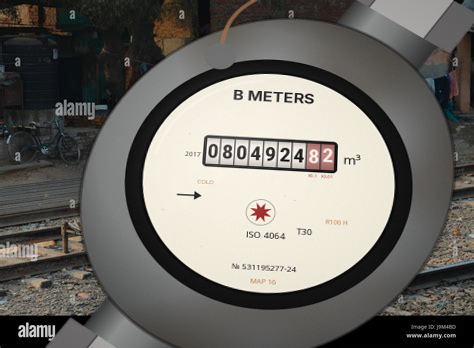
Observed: 804924.82,m³
